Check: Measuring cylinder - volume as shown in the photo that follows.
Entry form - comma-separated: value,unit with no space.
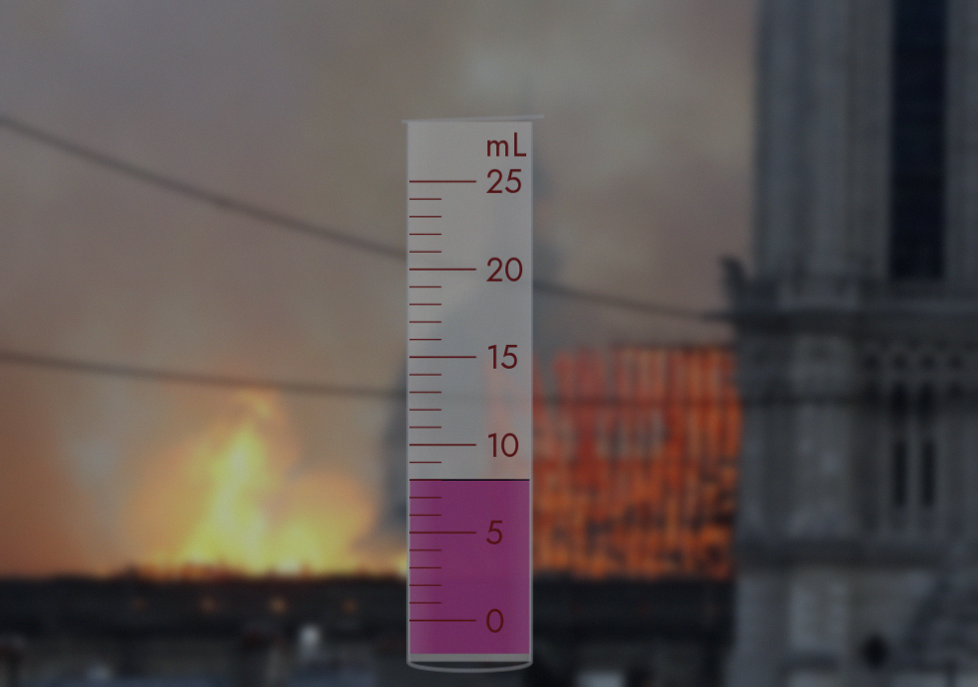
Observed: 8,mL
